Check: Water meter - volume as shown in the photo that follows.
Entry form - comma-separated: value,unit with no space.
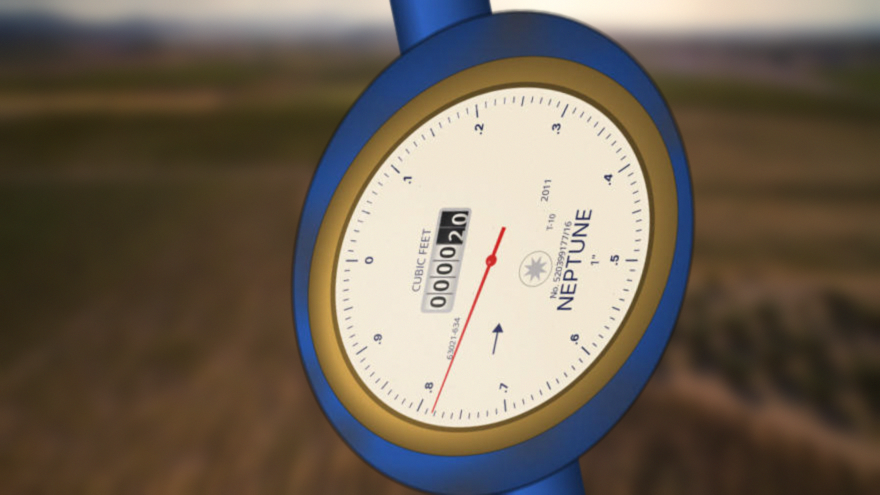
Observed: 19.78,ft³
